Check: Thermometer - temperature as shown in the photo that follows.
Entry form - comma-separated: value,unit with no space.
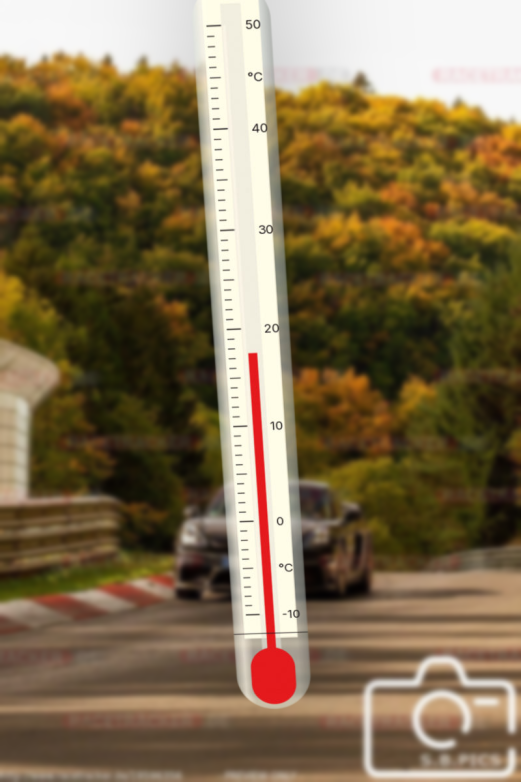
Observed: 17.5,°C
